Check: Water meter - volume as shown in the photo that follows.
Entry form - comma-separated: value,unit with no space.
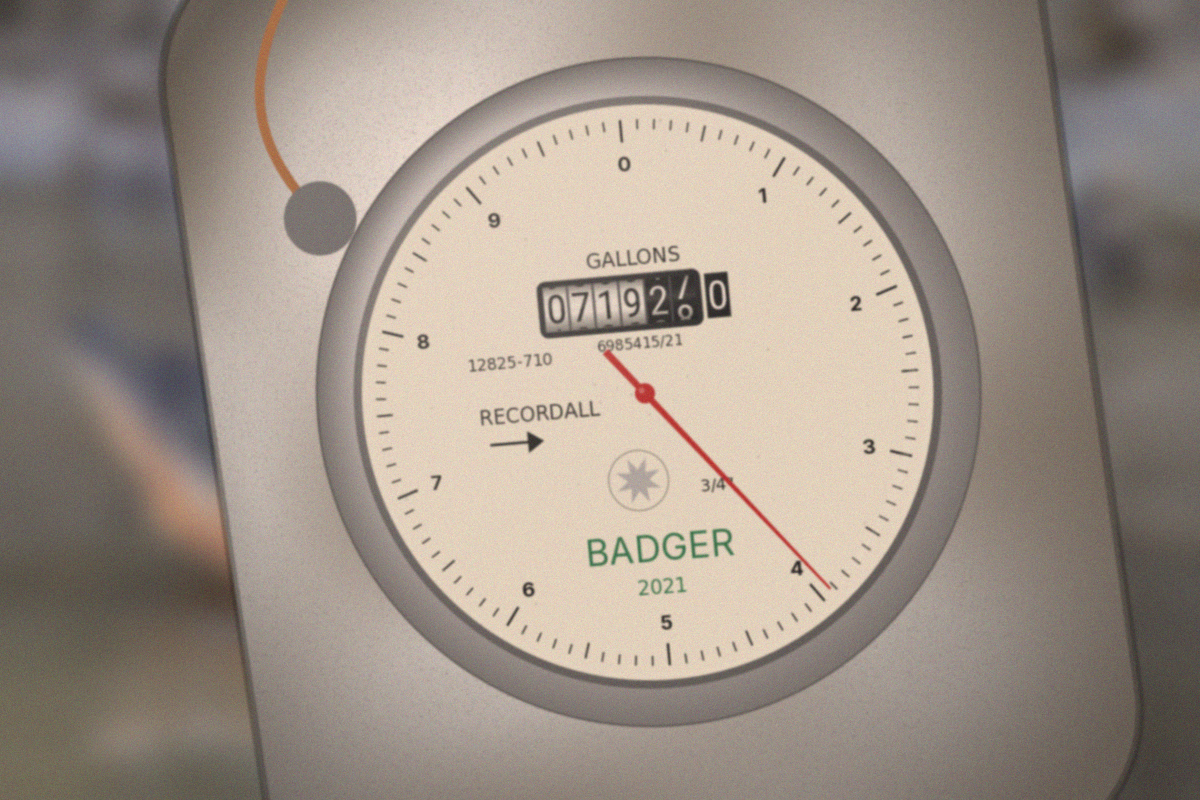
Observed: 719273.9,gal
